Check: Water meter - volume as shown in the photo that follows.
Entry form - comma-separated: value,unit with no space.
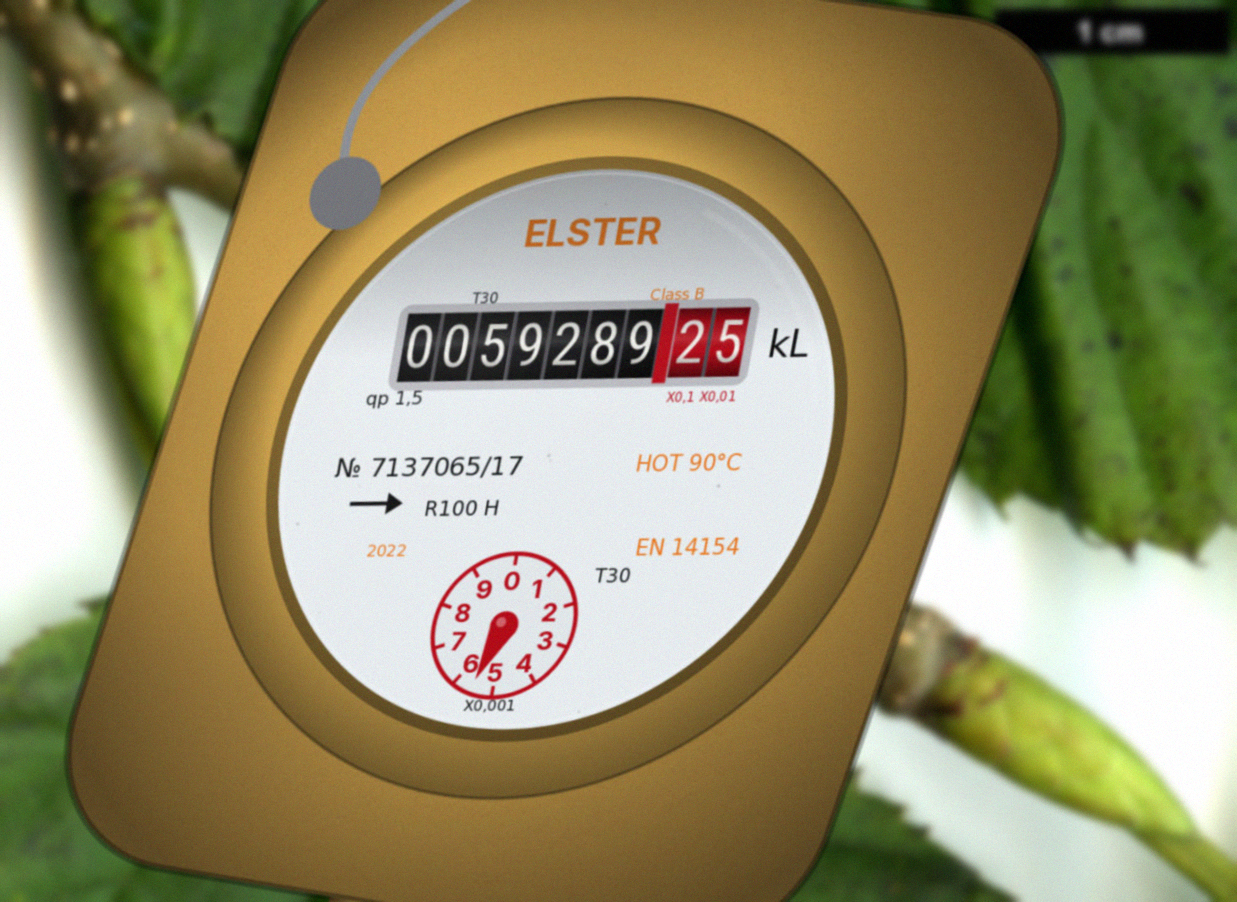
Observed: 59289.255,kL
